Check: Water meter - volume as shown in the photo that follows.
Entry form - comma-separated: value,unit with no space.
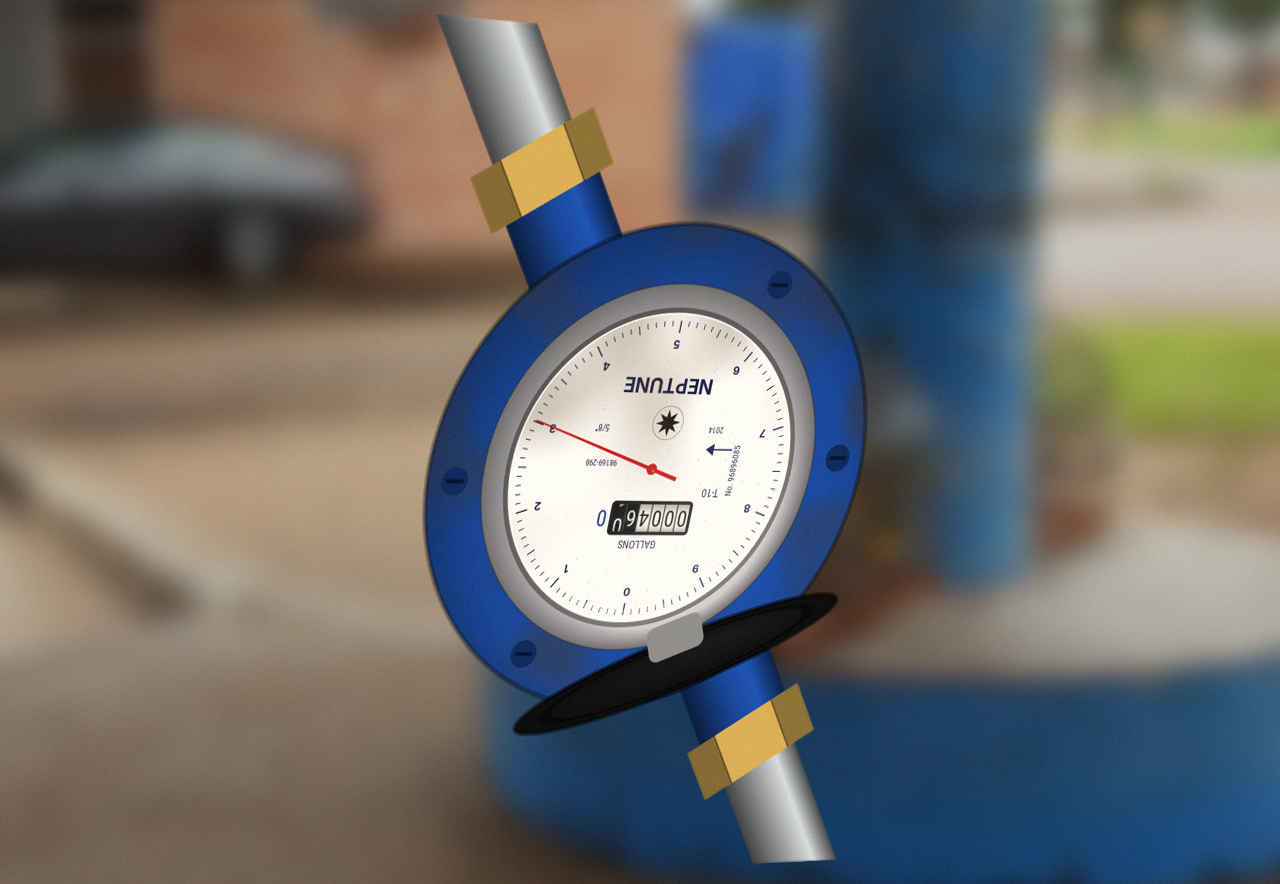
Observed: 4603.0,gal
